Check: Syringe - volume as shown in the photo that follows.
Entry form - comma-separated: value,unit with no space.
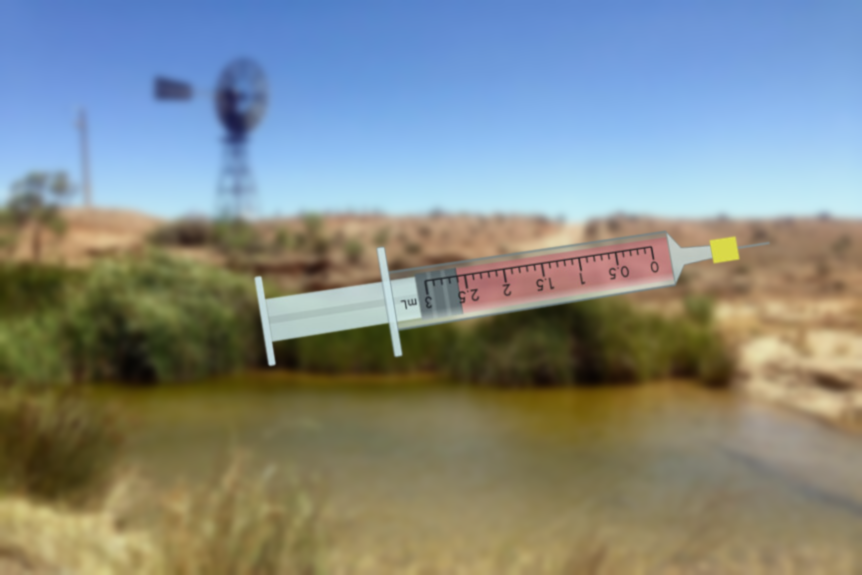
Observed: 2.6,mL
